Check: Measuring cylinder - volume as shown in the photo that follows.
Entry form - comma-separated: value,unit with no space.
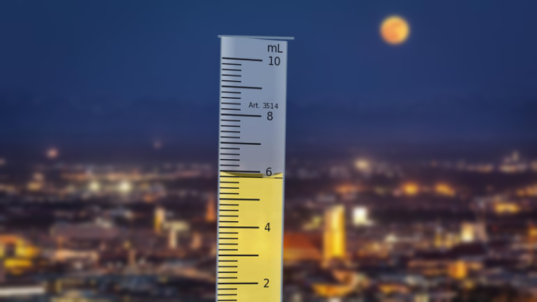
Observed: 5.8,mL
